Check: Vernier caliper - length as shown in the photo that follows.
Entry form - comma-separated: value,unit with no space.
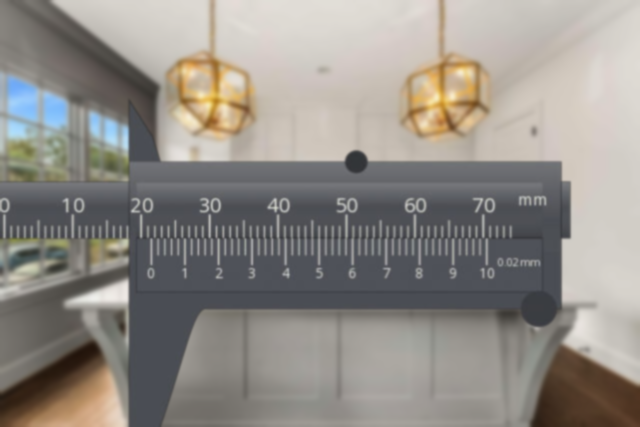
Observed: 21.5,mm
